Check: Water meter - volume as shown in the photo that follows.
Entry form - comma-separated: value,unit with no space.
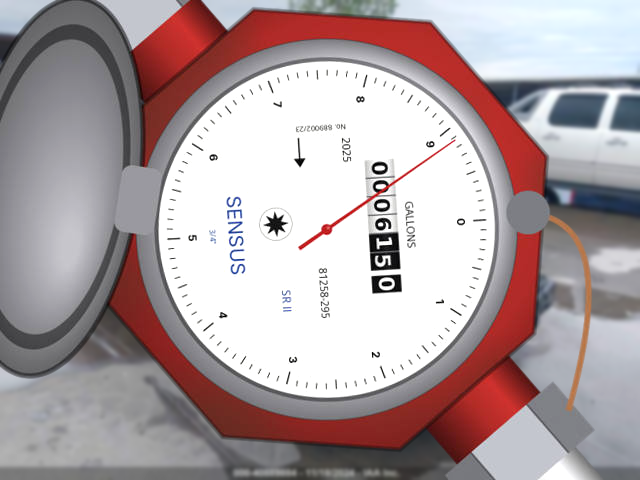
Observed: 6149.1,gal
